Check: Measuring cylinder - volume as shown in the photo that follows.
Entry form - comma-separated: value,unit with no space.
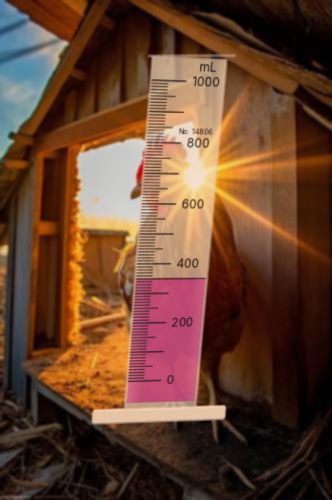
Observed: 350,mL
